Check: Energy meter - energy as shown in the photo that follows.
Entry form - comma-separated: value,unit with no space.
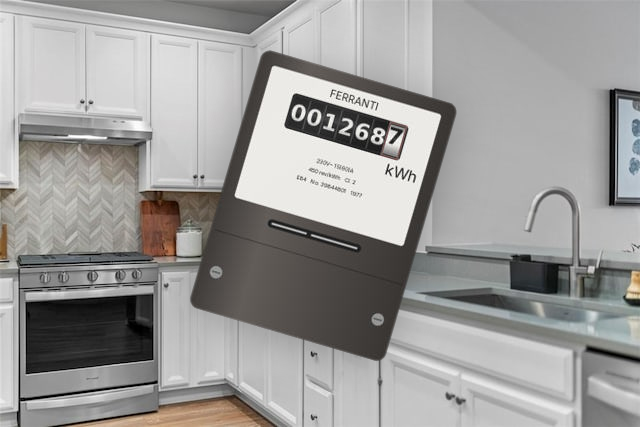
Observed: 1268.7,kWh
